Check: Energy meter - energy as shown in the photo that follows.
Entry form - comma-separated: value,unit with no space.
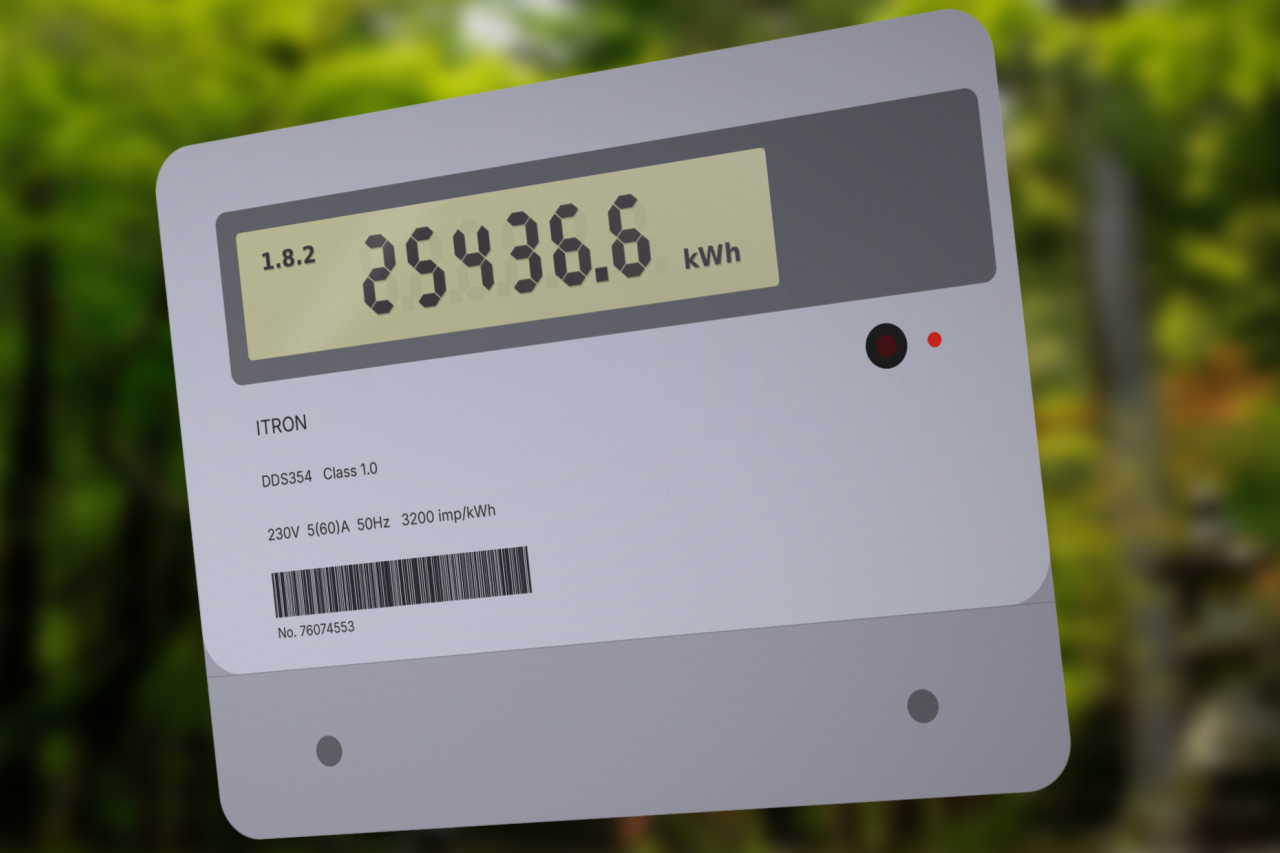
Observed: 25436.6,kWh
